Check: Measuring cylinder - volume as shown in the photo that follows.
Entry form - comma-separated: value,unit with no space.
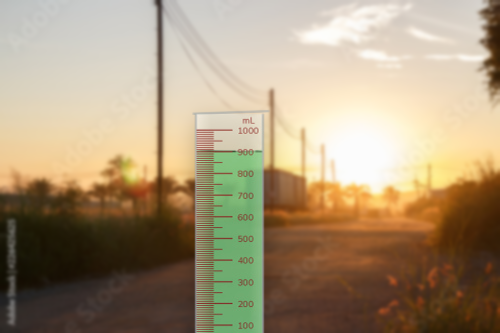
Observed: 900,mL
